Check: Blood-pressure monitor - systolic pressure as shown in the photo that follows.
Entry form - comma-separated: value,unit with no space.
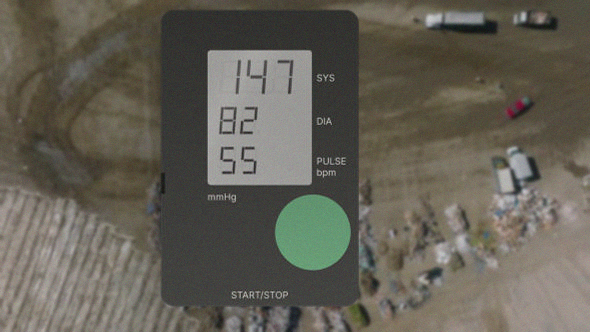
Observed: 147,mmHg
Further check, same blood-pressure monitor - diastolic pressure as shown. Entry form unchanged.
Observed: 82,mmHg
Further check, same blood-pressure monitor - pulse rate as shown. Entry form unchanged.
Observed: 55,bpm
